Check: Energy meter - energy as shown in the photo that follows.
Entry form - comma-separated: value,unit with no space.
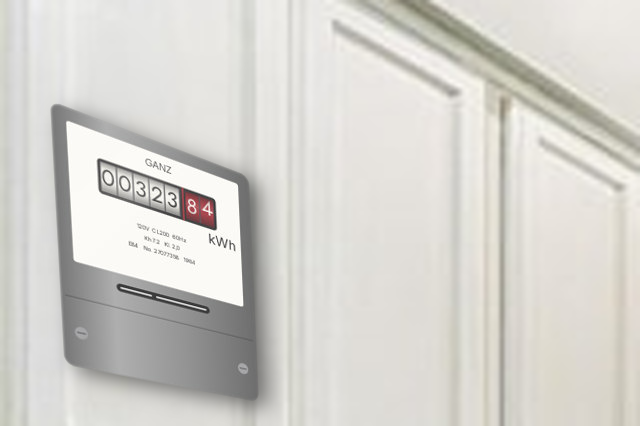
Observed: 323.84,kWh
